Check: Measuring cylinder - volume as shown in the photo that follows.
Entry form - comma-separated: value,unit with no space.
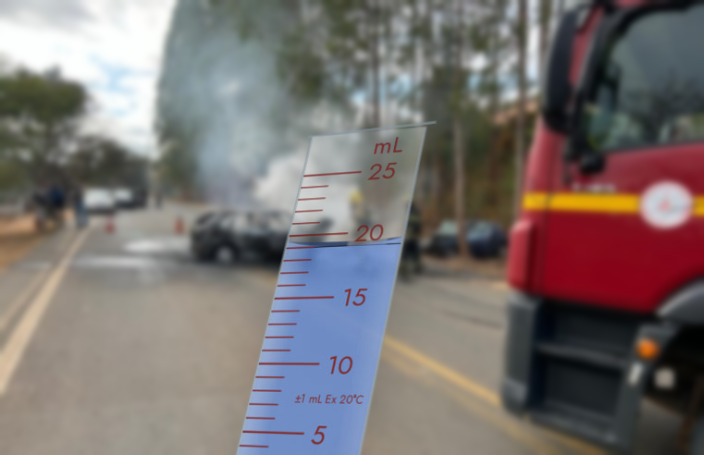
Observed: 19,mL
